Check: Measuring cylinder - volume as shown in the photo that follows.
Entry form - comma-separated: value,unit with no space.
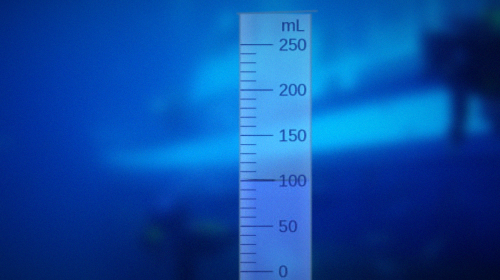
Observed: 100,mL
